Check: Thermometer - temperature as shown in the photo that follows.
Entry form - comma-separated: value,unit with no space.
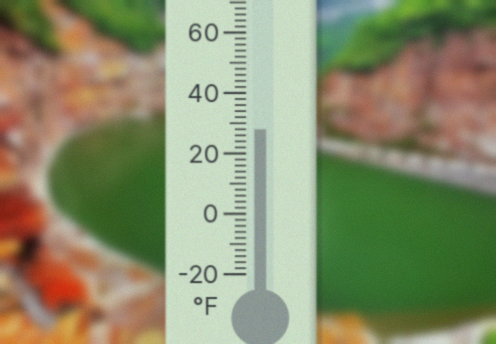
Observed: 28,°F
